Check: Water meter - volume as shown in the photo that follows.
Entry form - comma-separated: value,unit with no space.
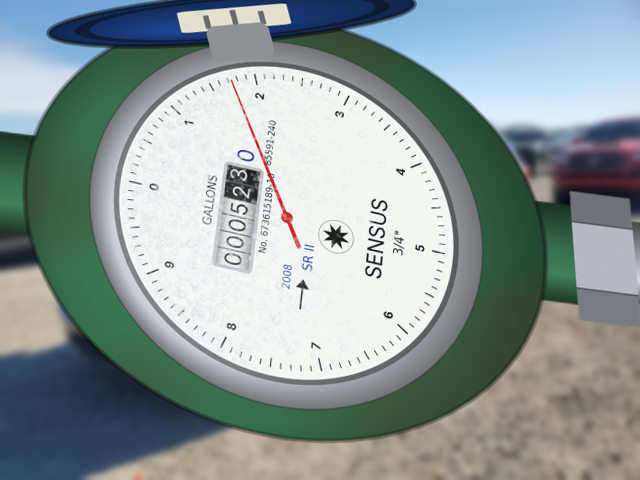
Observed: 5231.7,gal
